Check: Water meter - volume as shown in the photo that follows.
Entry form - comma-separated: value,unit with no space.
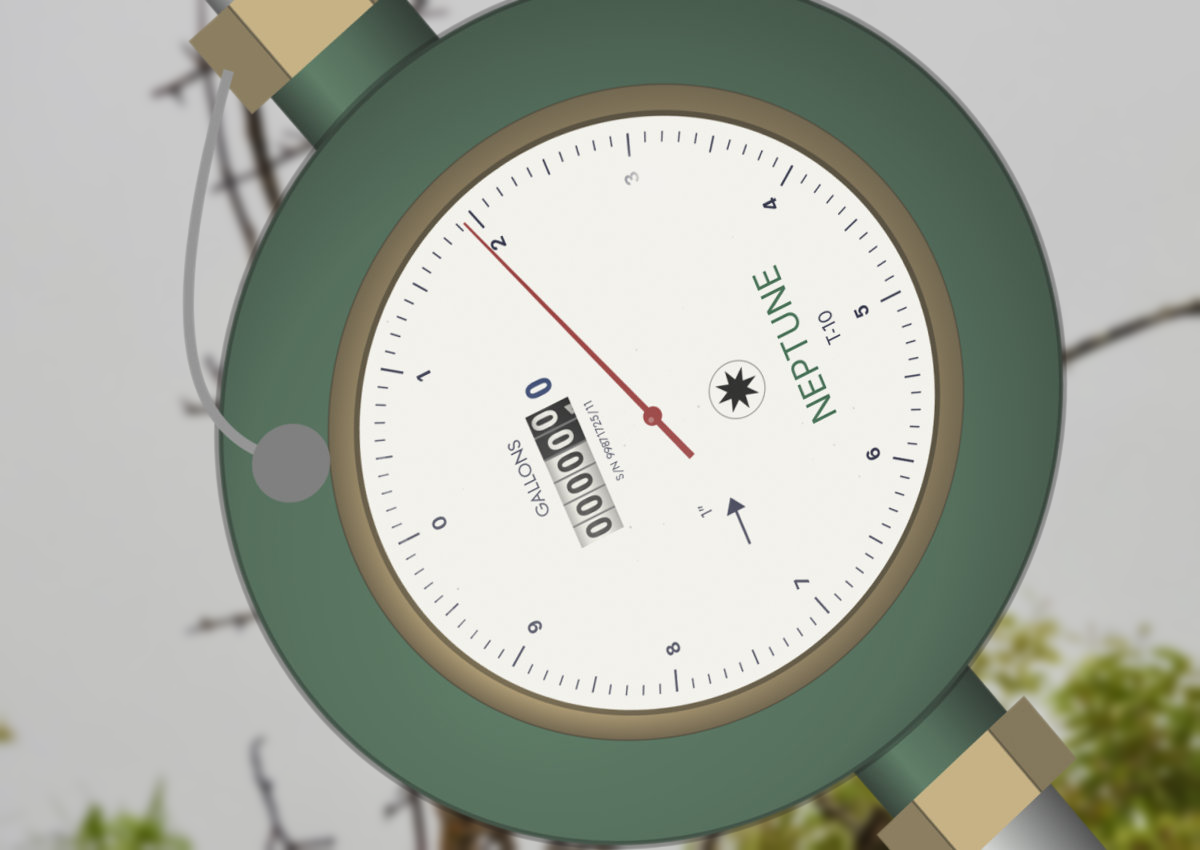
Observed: 1.9,gal
